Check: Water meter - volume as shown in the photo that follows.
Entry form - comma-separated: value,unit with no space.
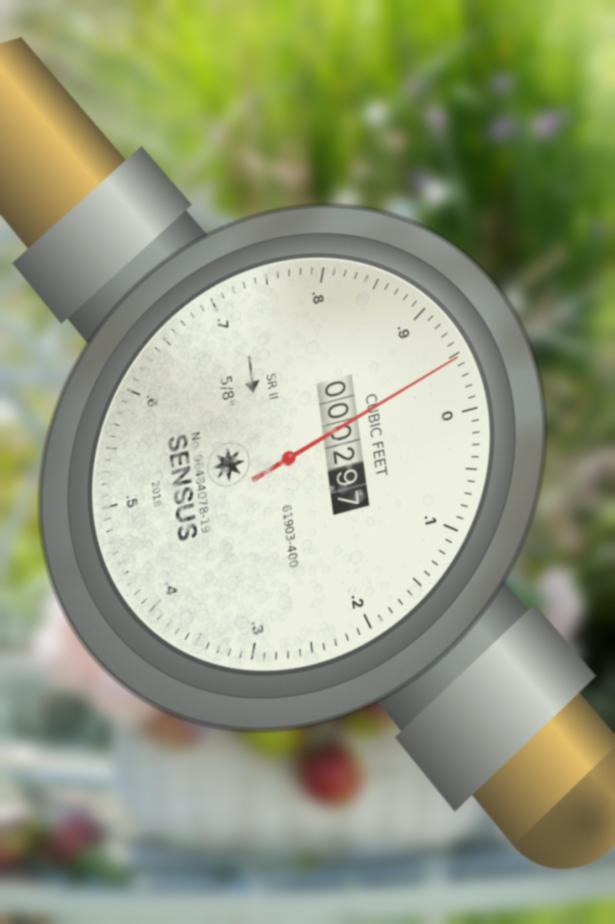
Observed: 296.95,ft³
